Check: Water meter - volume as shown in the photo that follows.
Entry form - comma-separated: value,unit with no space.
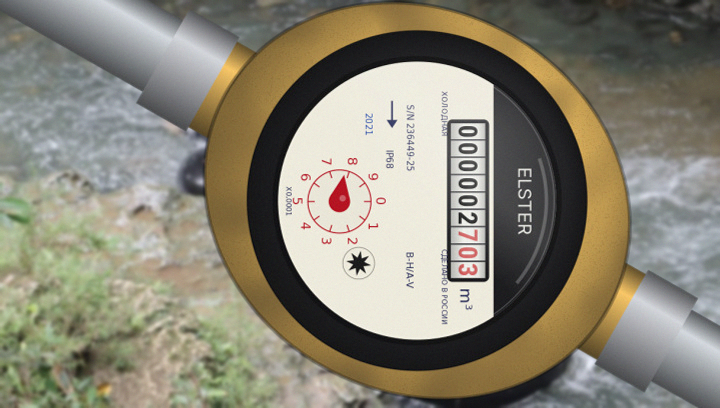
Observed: 2.7037,m³
